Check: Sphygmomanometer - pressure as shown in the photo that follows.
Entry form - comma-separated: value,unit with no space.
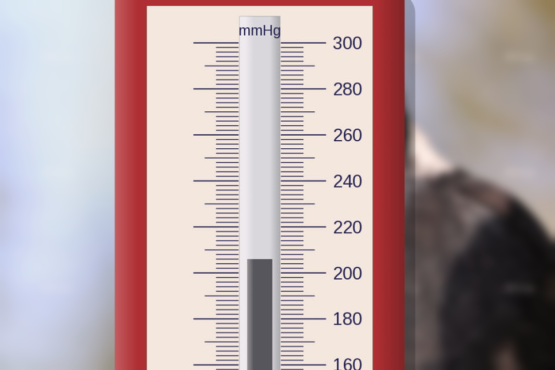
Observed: 206,mmHg
